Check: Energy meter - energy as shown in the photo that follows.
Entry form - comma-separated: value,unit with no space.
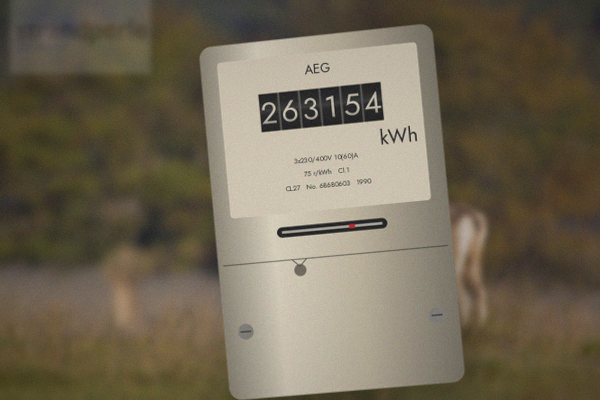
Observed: 263154,kWh
